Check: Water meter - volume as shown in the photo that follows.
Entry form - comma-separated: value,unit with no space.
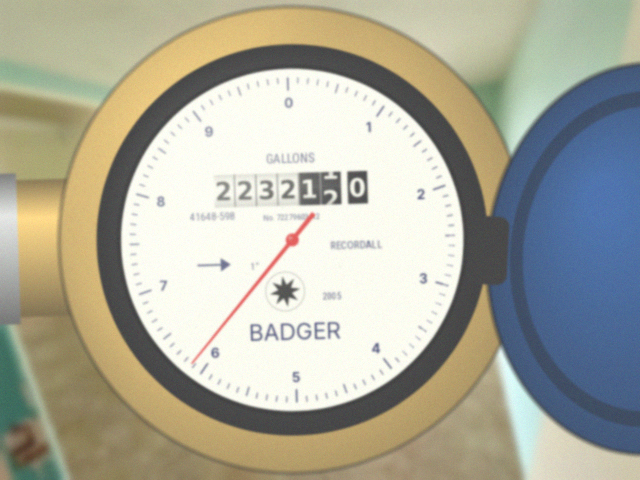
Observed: 2232116.1,gal
